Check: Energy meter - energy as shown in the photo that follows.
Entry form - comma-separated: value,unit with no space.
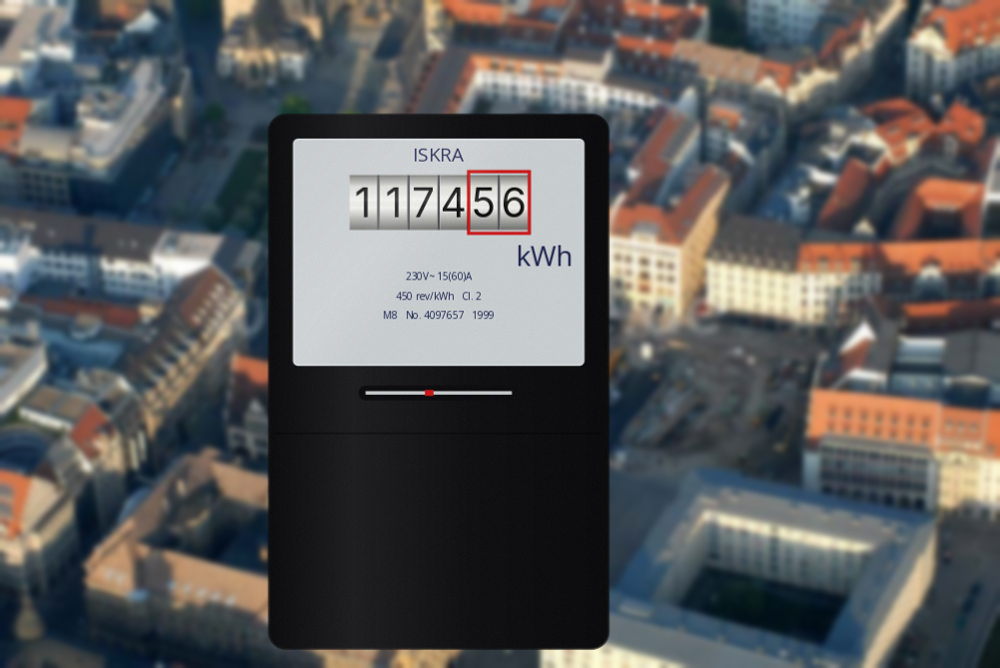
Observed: 1174.56,kWh
